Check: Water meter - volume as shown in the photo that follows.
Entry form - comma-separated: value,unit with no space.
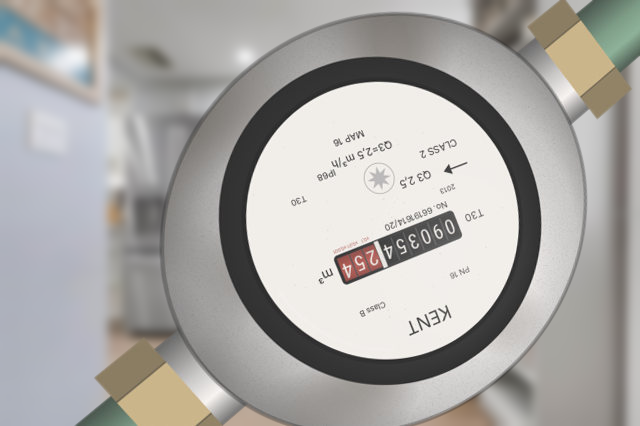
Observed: 90354.254,m³
